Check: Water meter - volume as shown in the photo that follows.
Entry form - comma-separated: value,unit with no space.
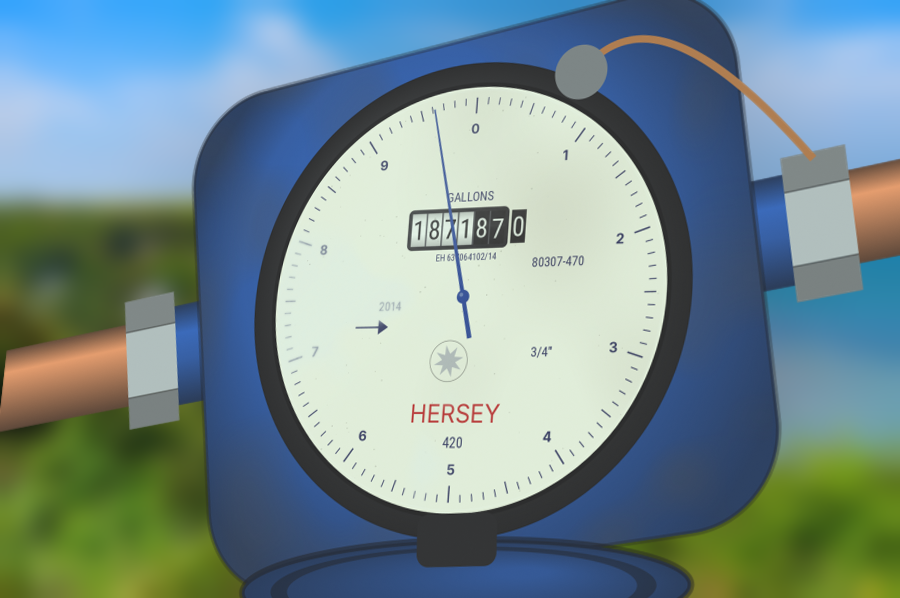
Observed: 1871869.6,gal
